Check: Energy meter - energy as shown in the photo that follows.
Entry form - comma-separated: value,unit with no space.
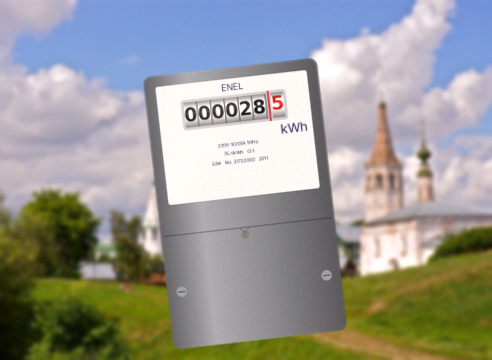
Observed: 28.5,kWh
